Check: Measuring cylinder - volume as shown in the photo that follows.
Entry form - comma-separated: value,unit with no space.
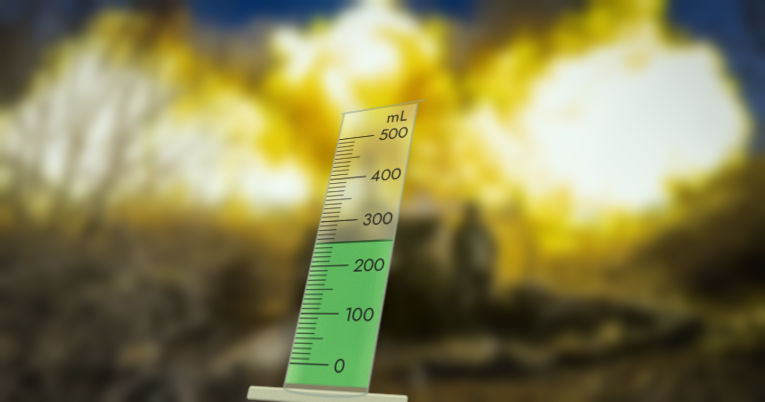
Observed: 250,mL
